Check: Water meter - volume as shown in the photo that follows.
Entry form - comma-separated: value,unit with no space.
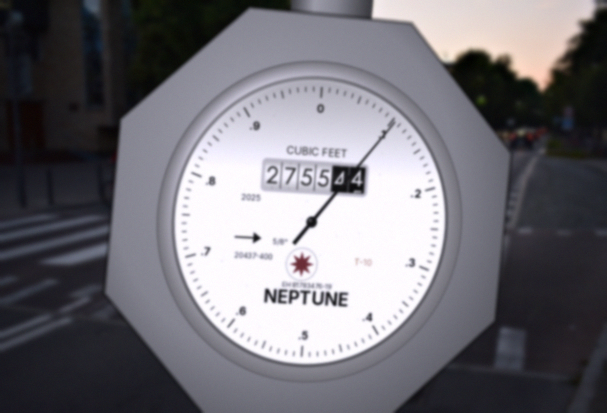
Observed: 275544.10,ft³
